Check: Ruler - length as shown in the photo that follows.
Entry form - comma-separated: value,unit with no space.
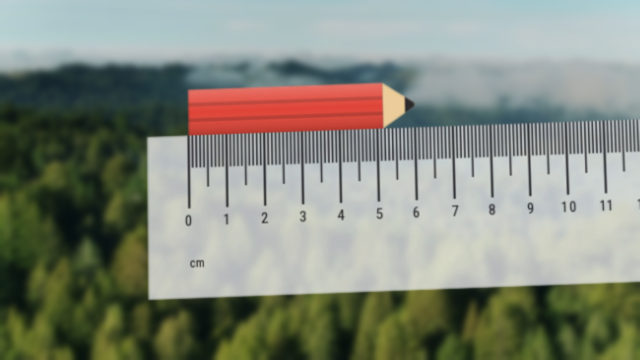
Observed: 6,cm
